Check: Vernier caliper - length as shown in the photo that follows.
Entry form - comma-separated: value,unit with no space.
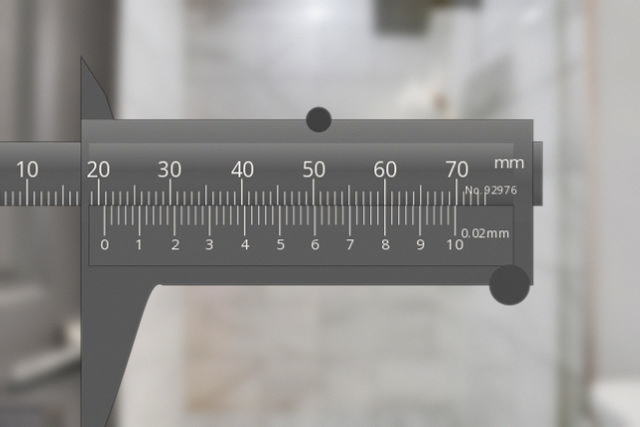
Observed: 20.8,mm
